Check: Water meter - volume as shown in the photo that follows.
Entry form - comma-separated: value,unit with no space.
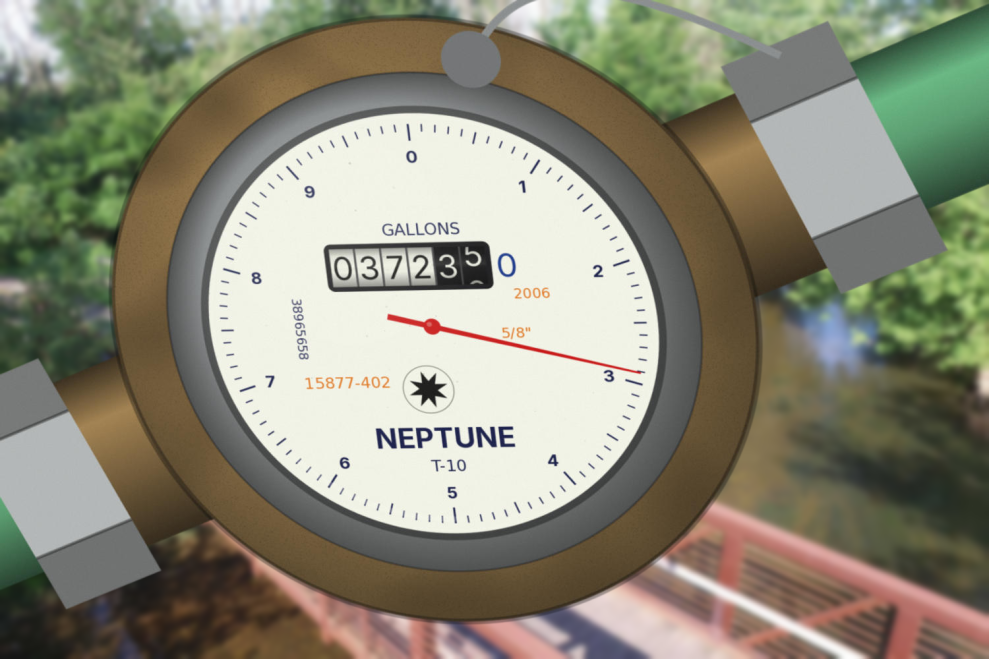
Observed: 372352.9,gal
